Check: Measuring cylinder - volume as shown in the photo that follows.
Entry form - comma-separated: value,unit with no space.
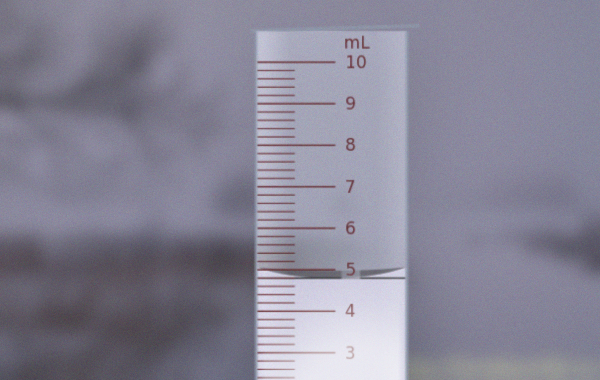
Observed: 4.8,mL
